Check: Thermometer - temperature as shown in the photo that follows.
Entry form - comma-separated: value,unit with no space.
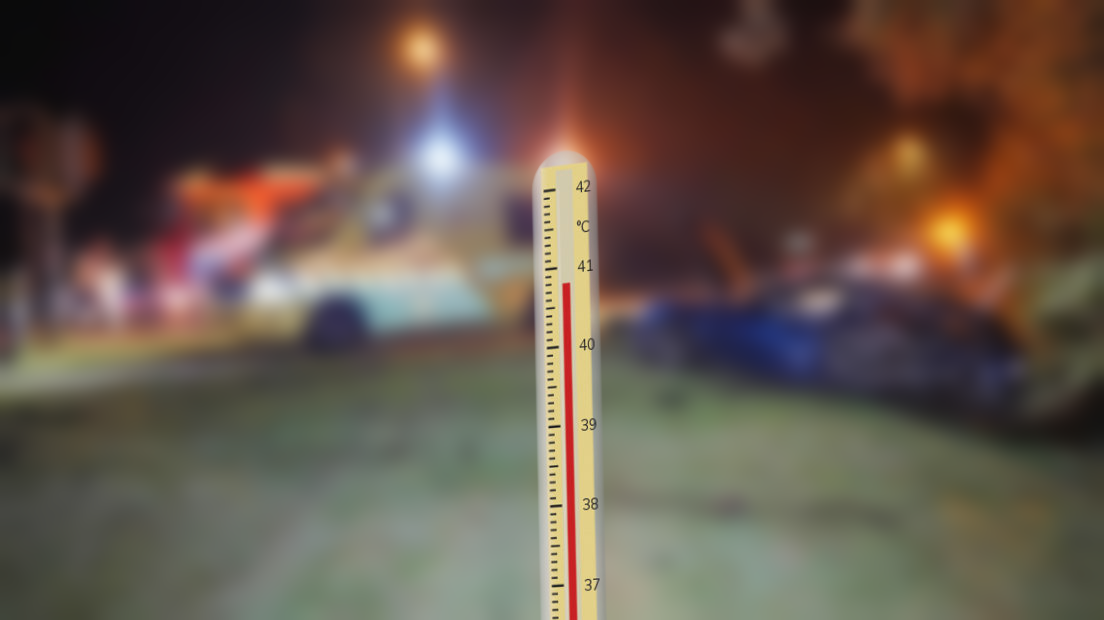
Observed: 40.8,°C
